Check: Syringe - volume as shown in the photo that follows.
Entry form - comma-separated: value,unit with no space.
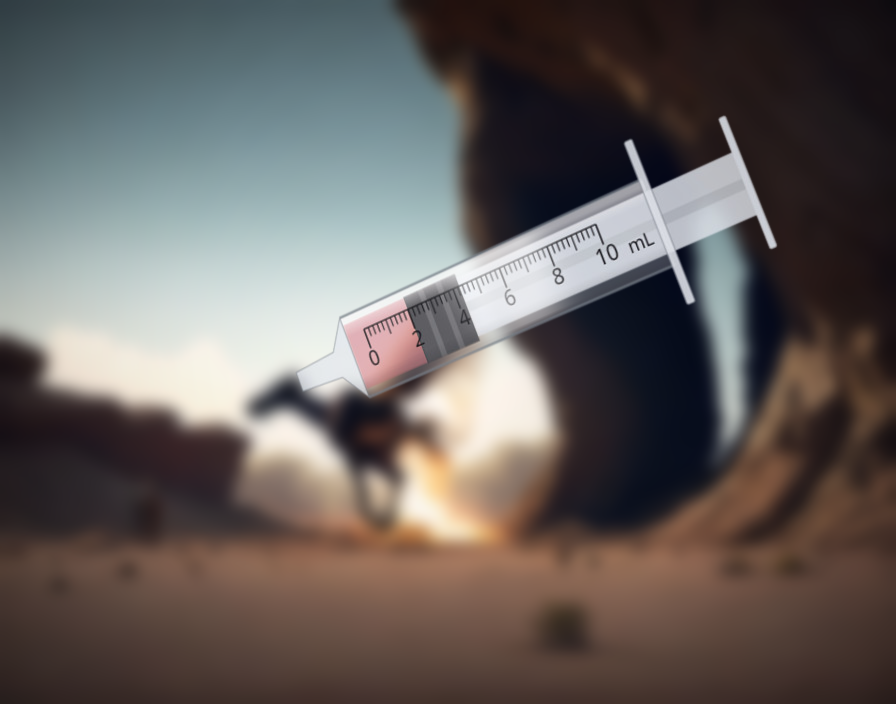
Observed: 2,mL
